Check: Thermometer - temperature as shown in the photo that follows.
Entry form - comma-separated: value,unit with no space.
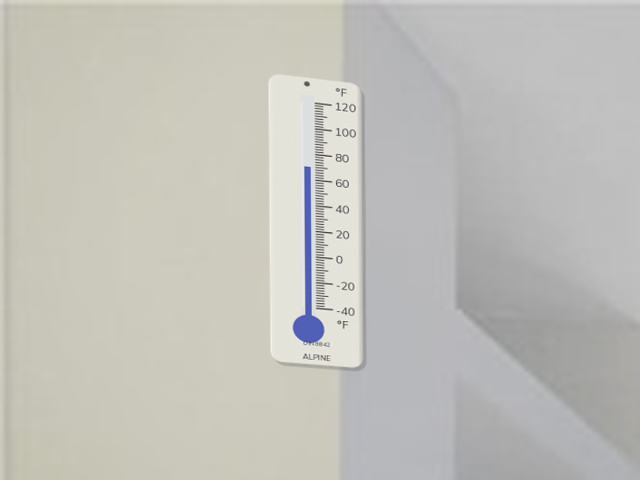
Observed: 70,°F
